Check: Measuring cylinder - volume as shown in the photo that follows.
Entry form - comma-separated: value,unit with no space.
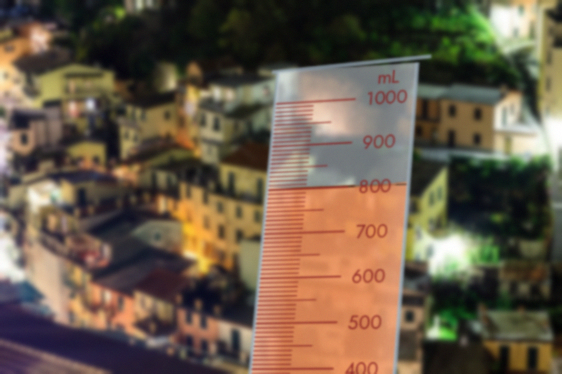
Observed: 800,mL
